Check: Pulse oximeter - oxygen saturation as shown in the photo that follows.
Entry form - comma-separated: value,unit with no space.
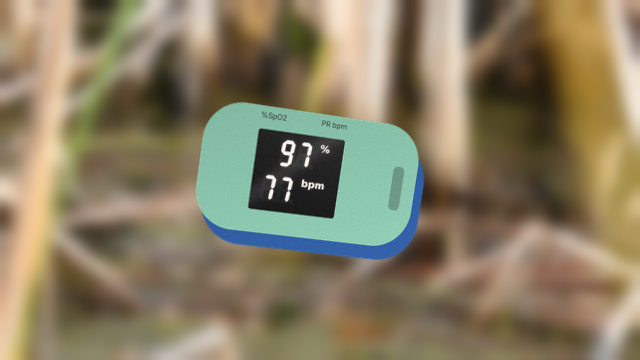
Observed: 97,%
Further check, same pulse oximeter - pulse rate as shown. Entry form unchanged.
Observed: 77,bpm
